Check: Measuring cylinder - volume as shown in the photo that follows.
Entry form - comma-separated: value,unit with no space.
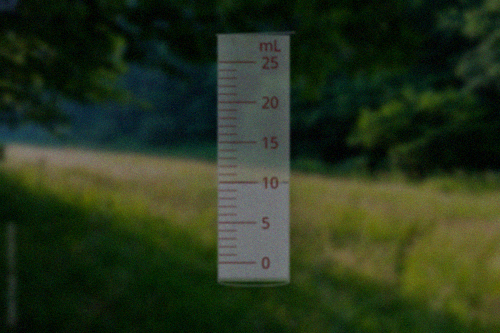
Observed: 10,mL
